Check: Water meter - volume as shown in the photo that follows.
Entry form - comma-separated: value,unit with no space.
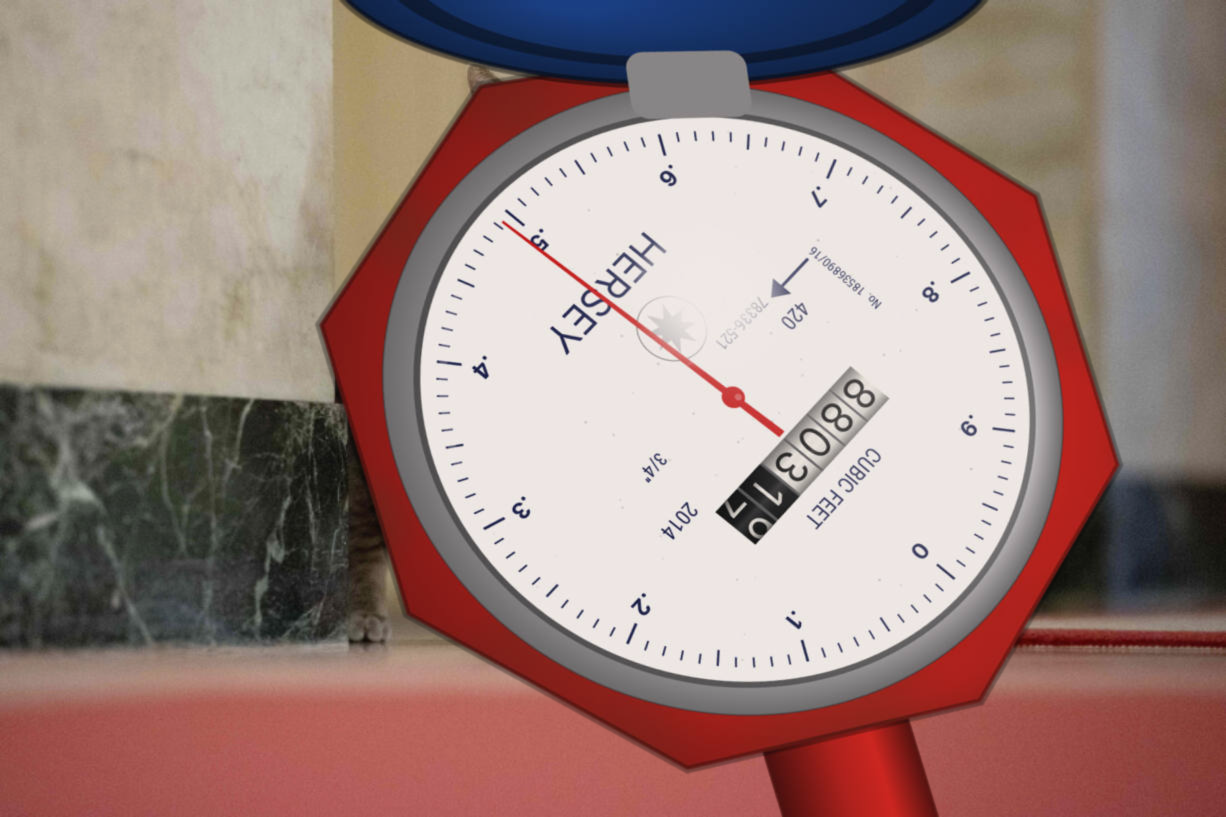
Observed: 880316.49,ft³
